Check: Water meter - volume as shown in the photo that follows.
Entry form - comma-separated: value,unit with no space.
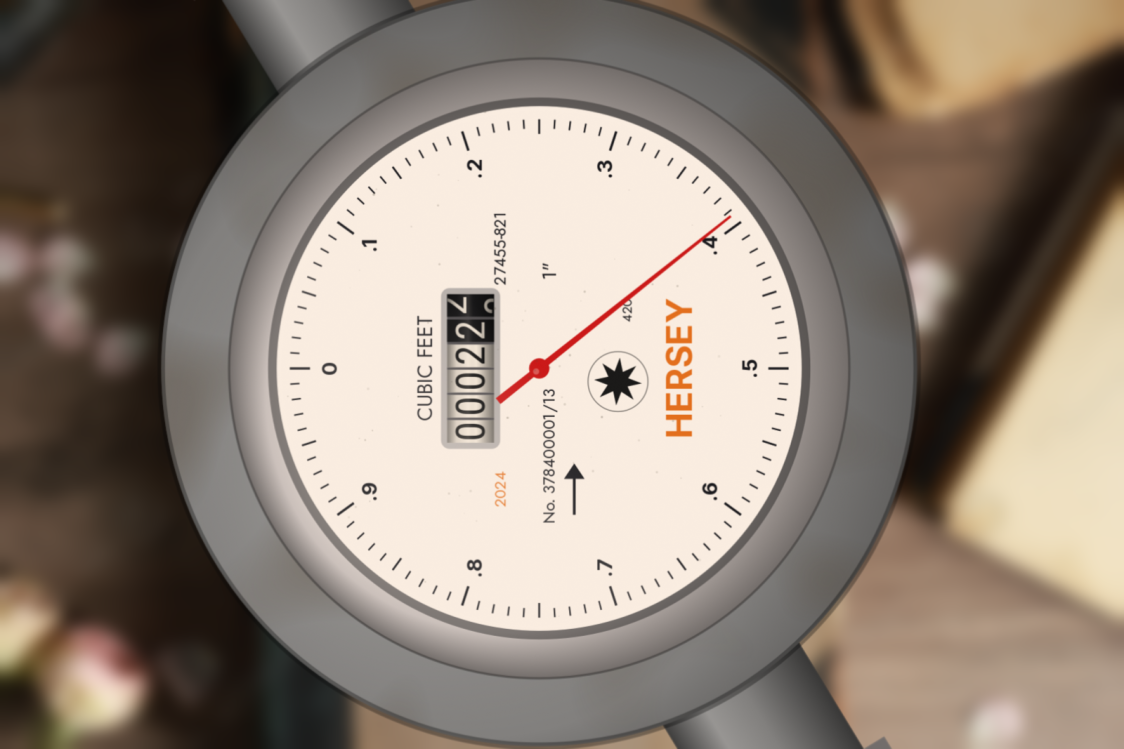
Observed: 222.39,ft³
